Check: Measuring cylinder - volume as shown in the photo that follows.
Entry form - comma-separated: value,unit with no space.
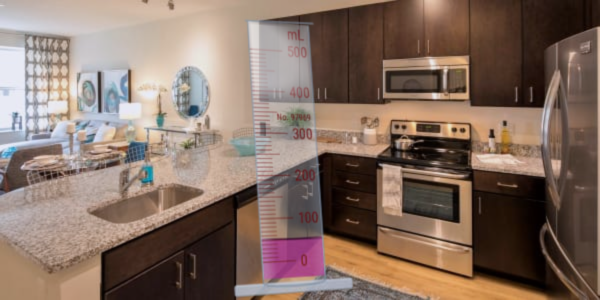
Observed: 50,mL
